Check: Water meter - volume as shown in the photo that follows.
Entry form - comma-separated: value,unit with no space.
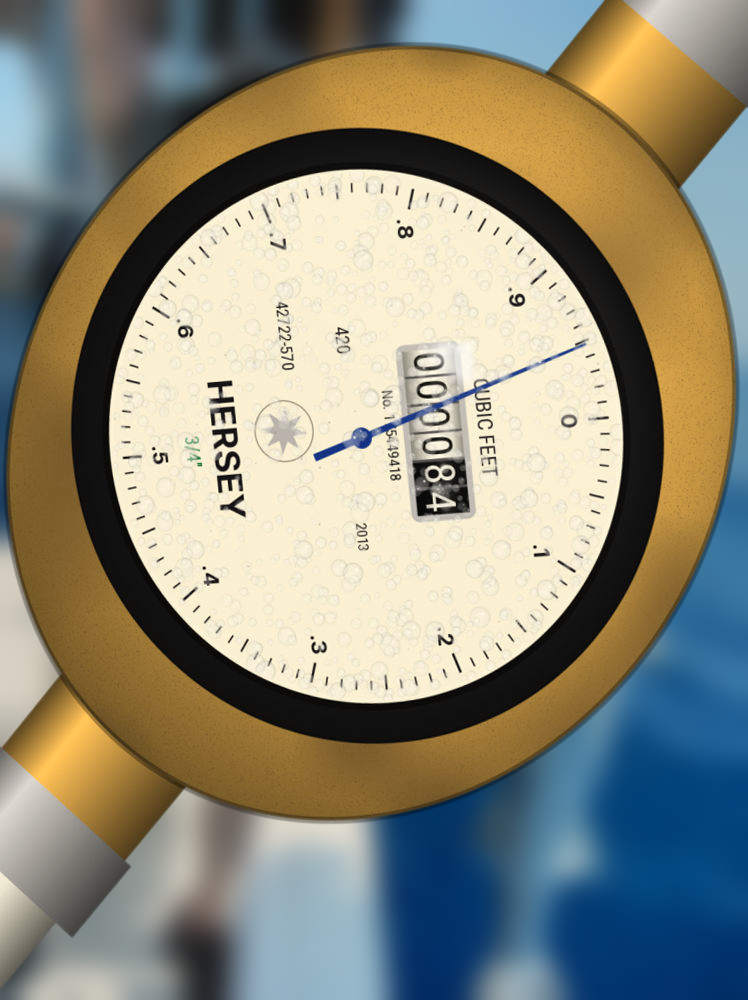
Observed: 83.95,ft³
